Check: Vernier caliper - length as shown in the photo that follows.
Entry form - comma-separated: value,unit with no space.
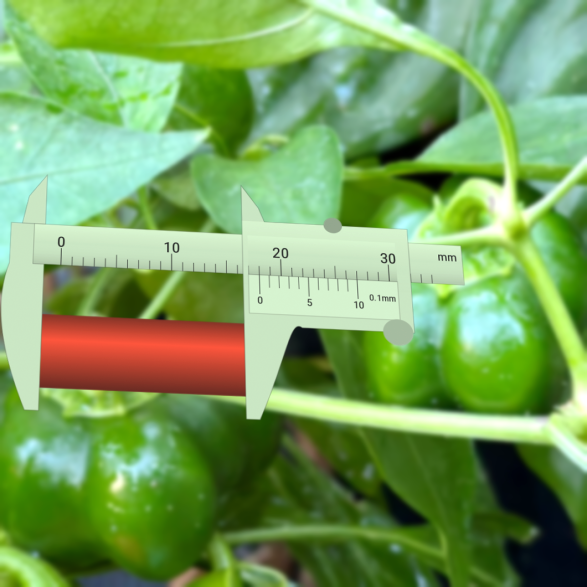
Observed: 18.0,mm
